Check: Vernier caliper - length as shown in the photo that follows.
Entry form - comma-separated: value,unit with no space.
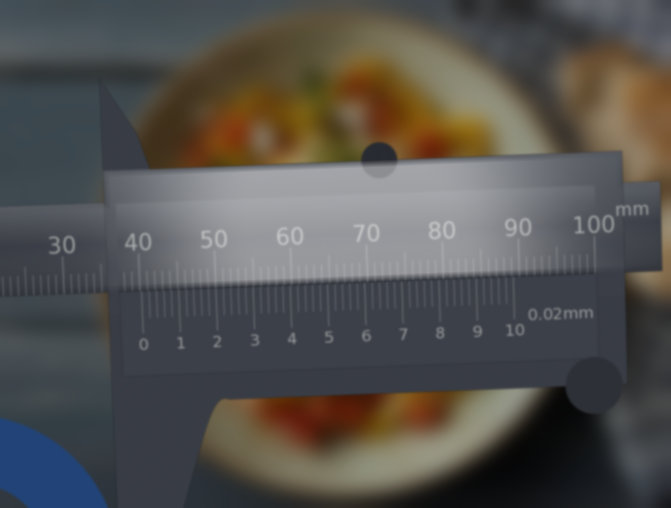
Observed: 40.2,mm
